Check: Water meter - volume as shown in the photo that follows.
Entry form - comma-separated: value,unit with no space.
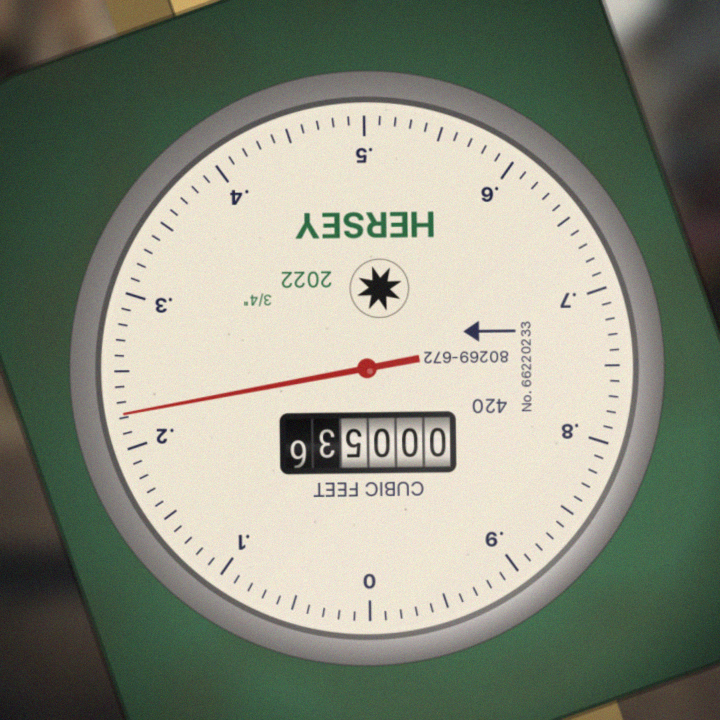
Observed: 536.22,ft³
